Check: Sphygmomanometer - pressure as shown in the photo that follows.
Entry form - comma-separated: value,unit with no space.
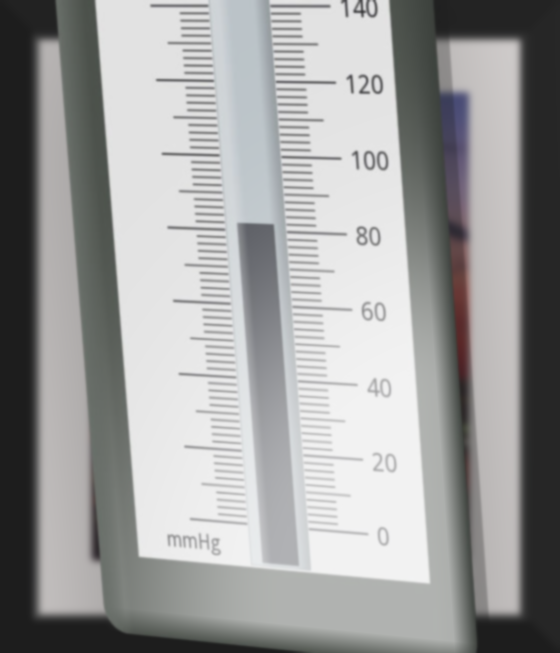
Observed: 82,mmHg
